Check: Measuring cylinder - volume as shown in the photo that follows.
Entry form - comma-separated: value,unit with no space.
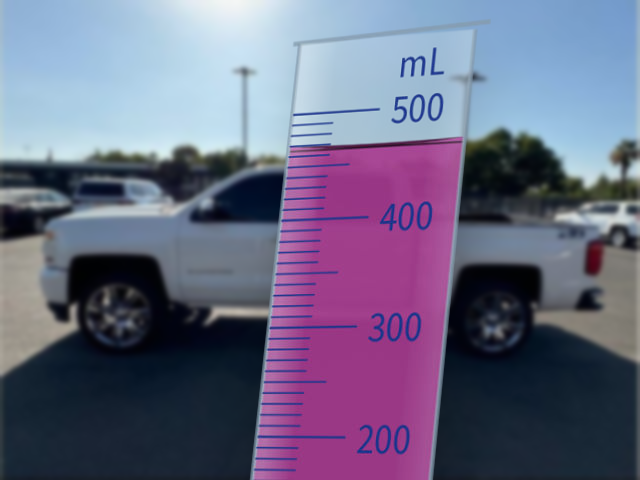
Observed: 465,mL
